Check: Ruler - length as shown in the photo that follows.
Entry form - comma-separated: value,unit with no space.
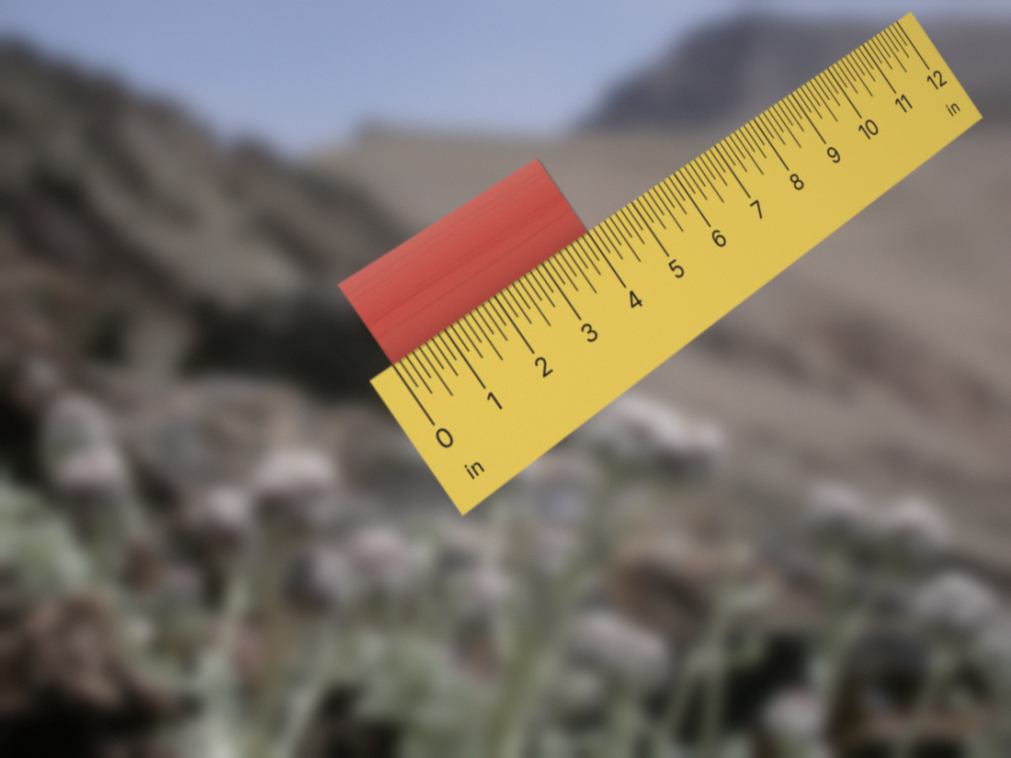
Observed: 4,in
